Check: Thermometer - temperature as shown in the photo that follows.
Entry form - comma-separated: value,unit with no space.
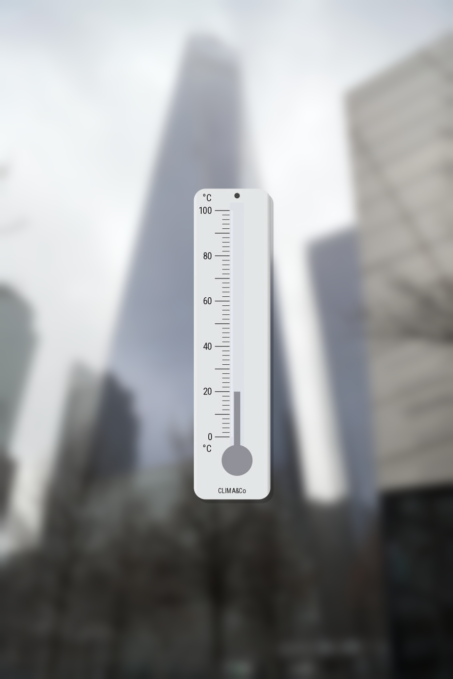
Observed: 20,°C
